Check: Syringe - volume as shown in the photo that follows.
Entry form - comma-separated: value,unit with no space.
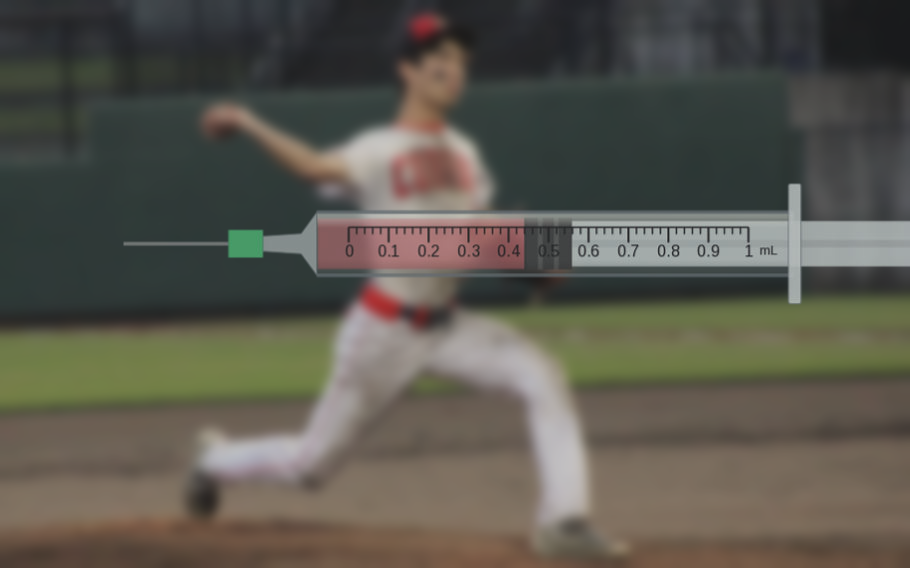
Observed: 0.44,mL
